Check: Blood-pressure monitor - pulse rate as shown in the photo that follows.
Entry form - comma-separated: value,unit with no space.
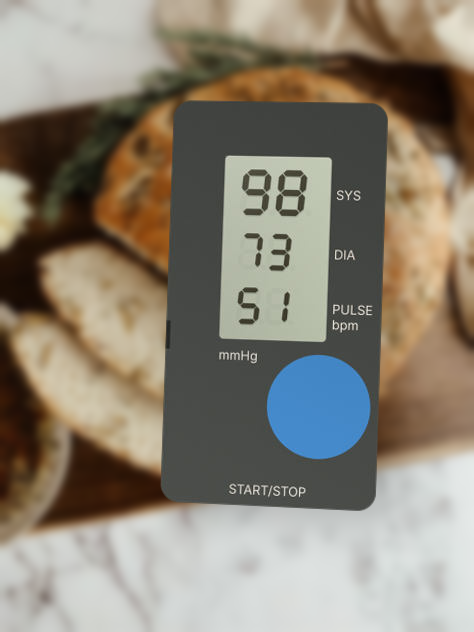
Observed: 51,bpm
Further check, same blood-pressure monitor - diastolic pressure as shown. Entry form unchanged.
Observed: 73,mmHg
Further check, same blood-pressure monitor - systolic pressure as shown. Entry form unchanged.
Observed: 98,mmHg
